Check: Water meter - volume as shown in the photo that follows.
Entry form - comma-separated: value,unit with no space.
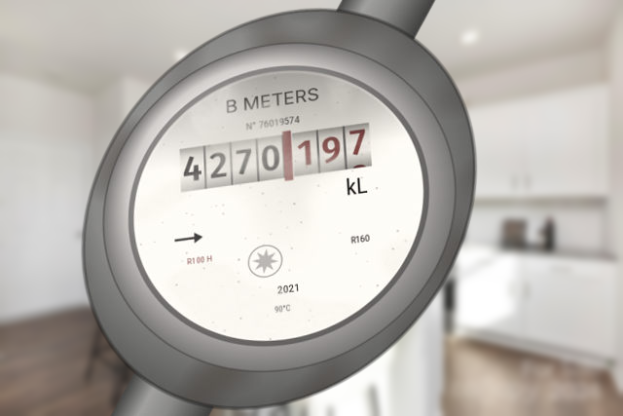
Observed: 4270.197,kL
